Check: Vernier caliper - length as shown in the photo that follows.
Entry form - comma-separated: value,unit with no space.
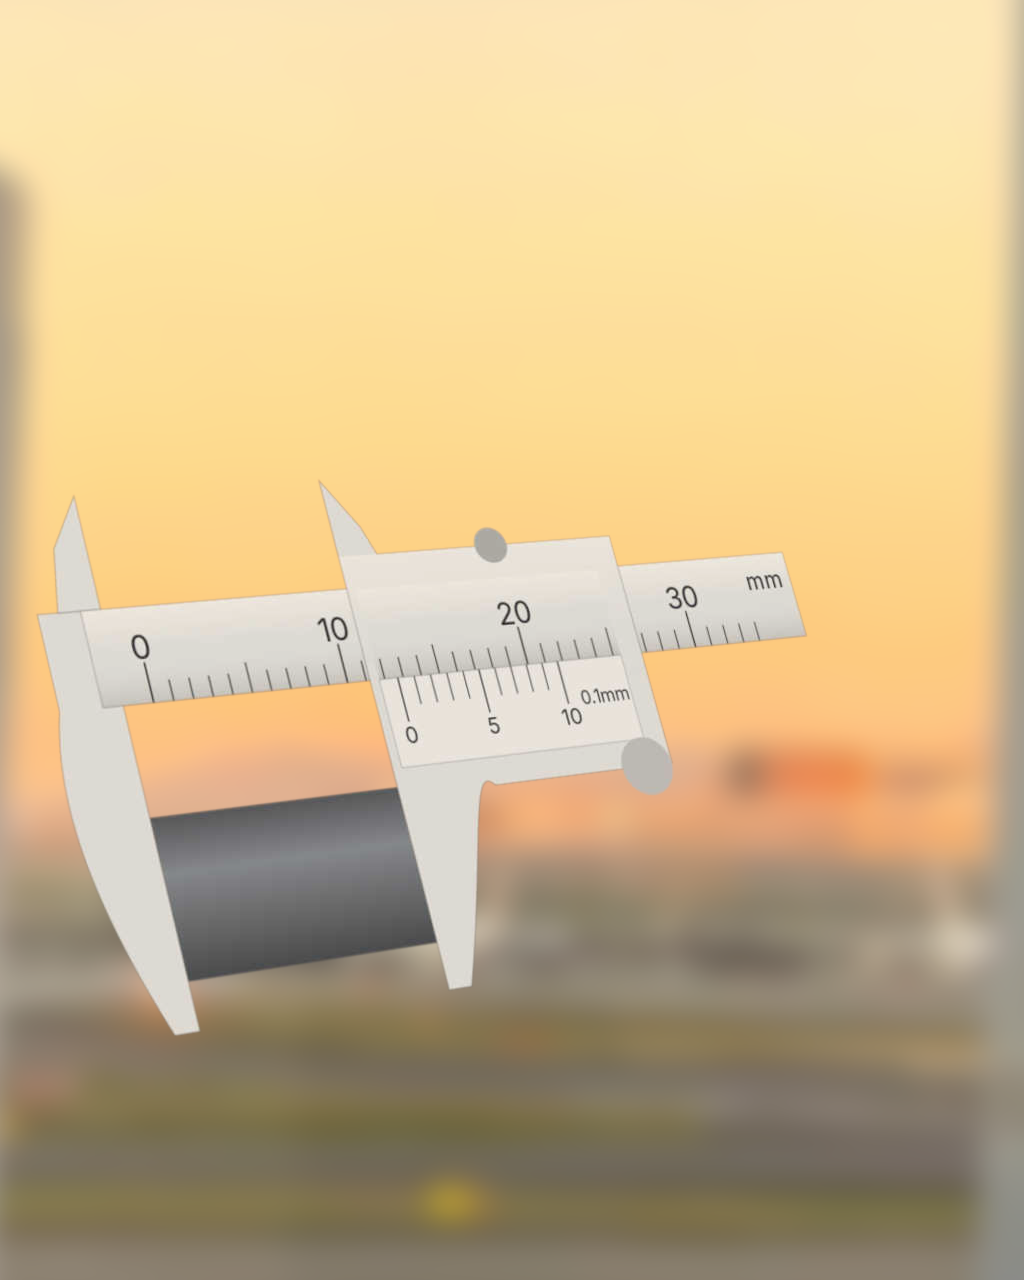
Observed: 12.7,mm
